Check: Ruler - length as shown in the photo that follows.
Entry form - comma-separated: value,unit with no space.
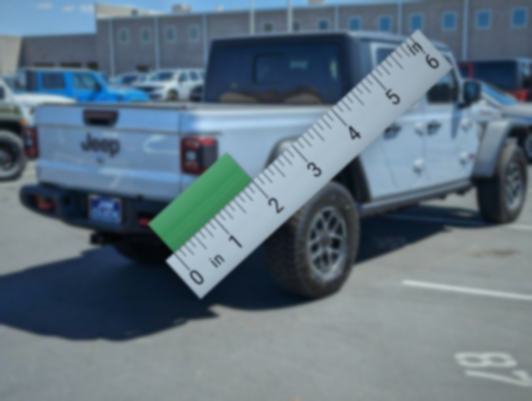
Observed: 2,in
